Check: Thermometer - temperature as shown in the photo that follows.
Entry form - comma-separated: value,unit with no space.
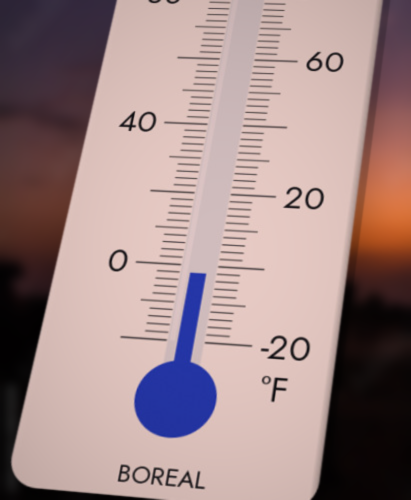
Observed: -2,°F
